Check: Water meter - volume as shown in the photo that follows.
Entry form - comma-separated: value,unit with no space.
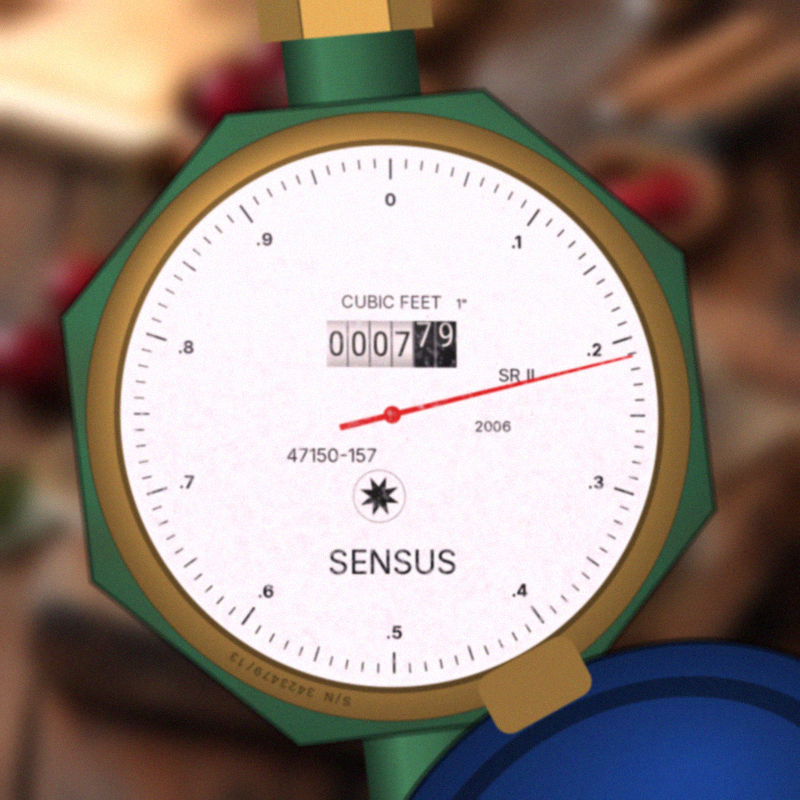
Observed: 779.21,ft³
